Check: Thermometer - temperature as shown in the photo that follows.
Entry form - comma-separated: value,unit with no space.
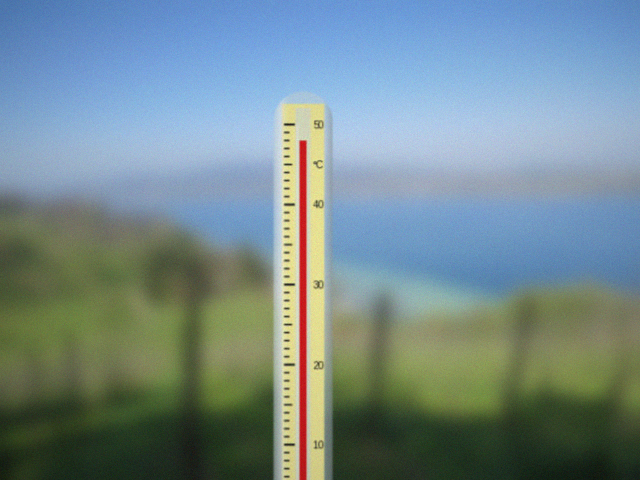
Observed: 48,°C
